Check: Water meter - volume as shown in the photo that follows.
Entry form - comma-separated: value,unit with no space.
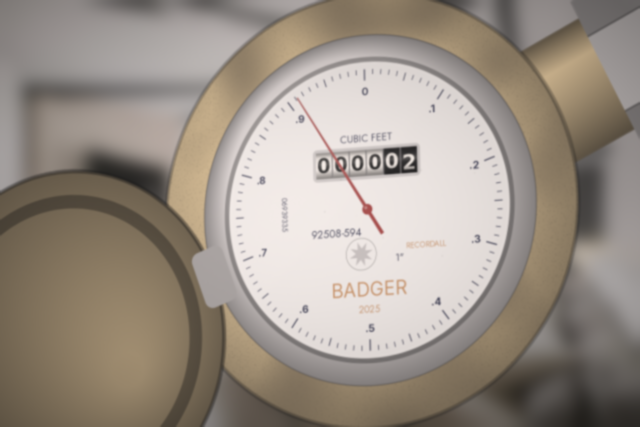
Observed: 1.91,ft³
